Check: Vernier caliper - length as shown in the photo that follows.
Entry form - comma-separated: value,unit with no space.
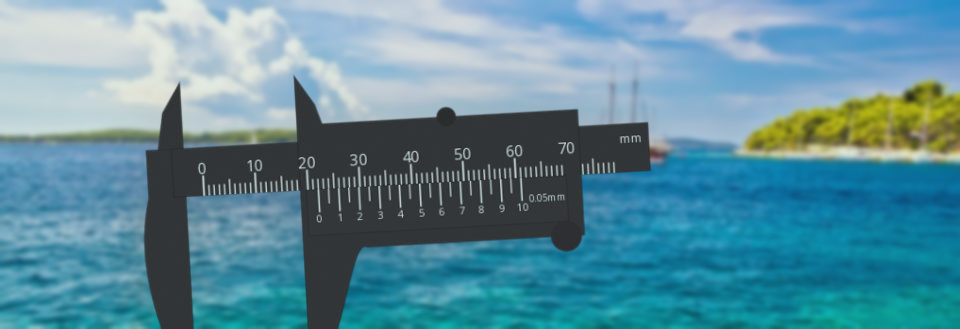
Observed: 22.0,mm
